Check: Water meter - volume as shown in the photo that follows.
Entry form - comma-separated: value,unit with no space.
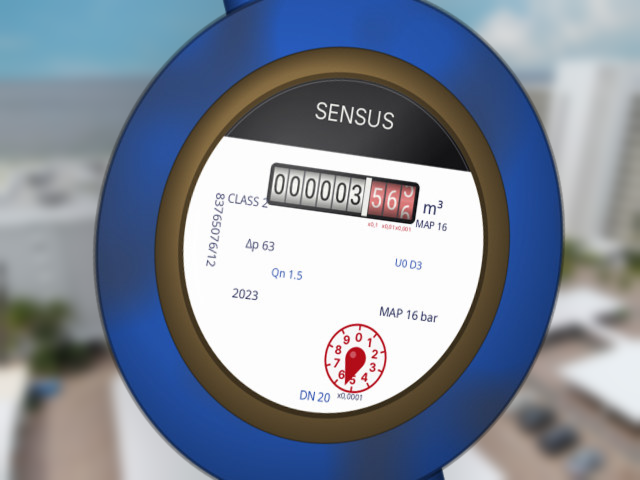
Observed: 3.5655,m³
